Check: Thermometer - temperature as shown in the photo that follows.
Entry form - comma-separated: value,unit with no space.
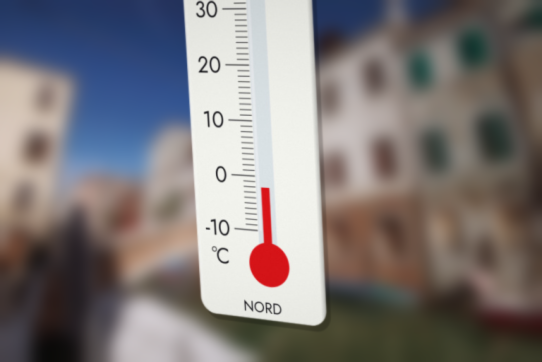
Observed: -2,°C
